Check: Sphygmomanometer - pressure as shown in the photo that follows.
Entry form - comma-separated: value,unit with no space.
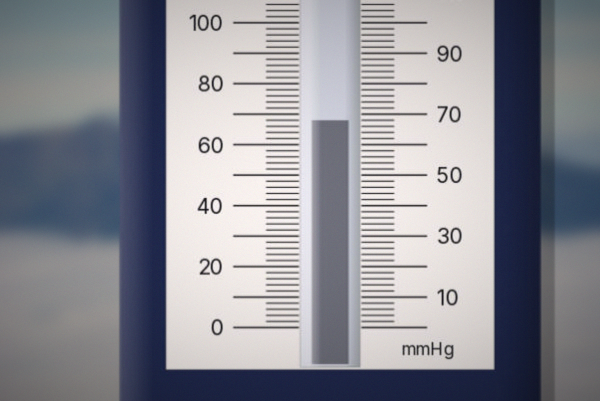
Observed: 68,mmHg
